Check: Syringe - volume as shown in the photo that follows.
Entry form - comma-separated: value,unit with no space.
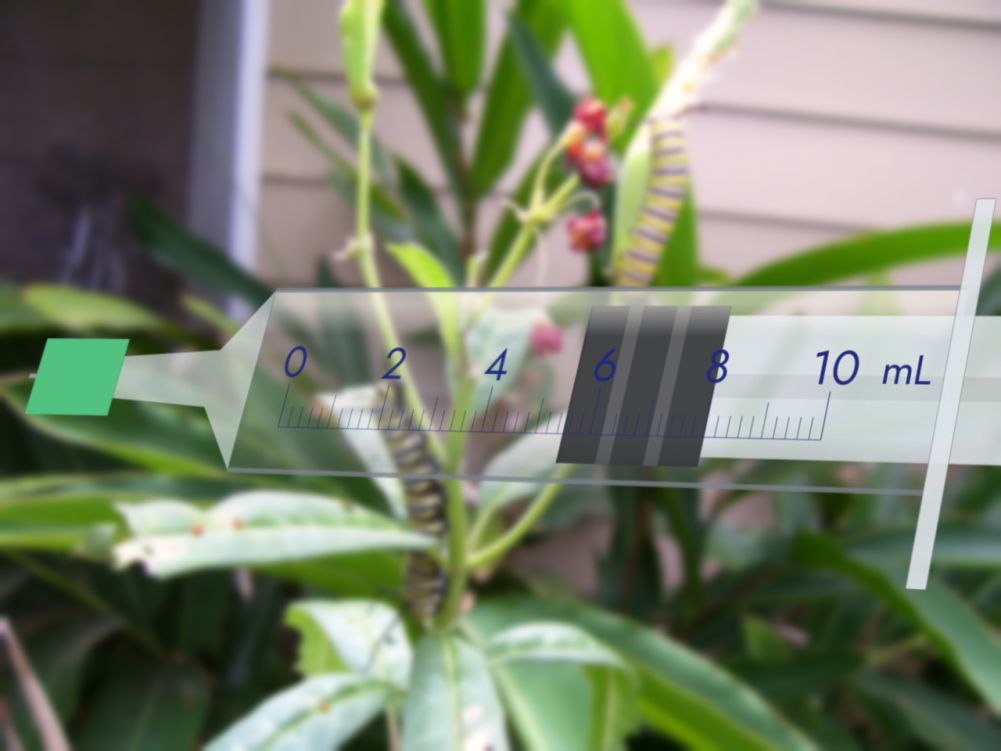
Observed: 5.5,mL
